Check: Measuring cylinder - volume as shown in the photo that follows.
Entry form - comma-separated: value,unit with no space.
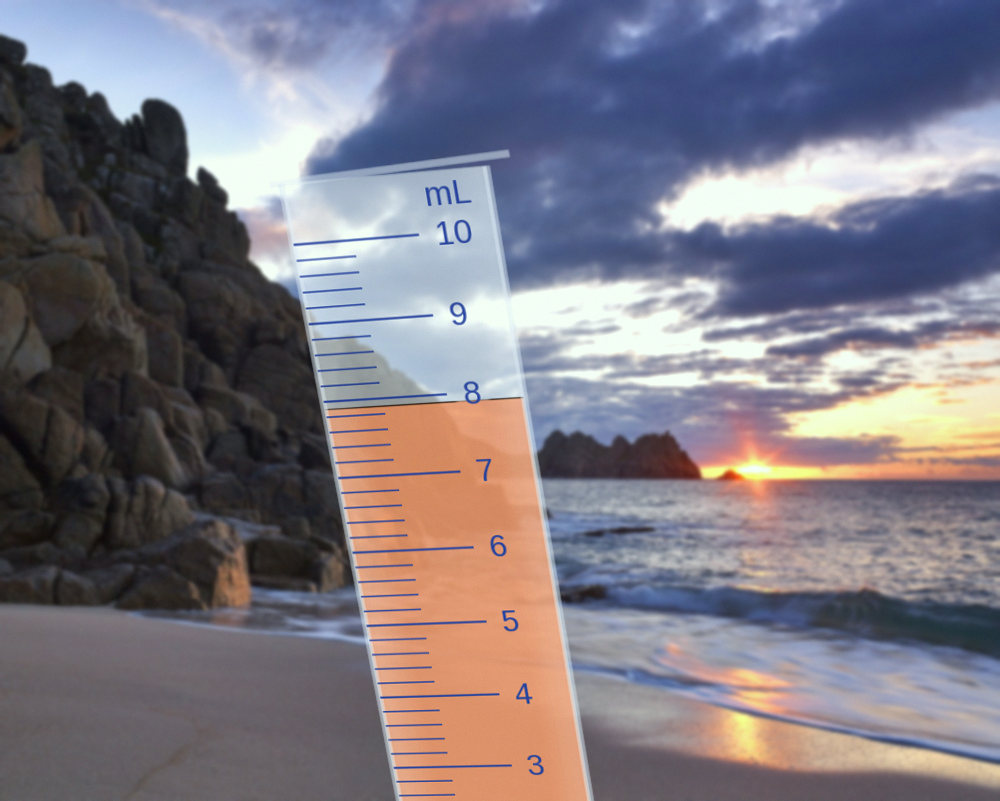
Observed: 7.9,mL
